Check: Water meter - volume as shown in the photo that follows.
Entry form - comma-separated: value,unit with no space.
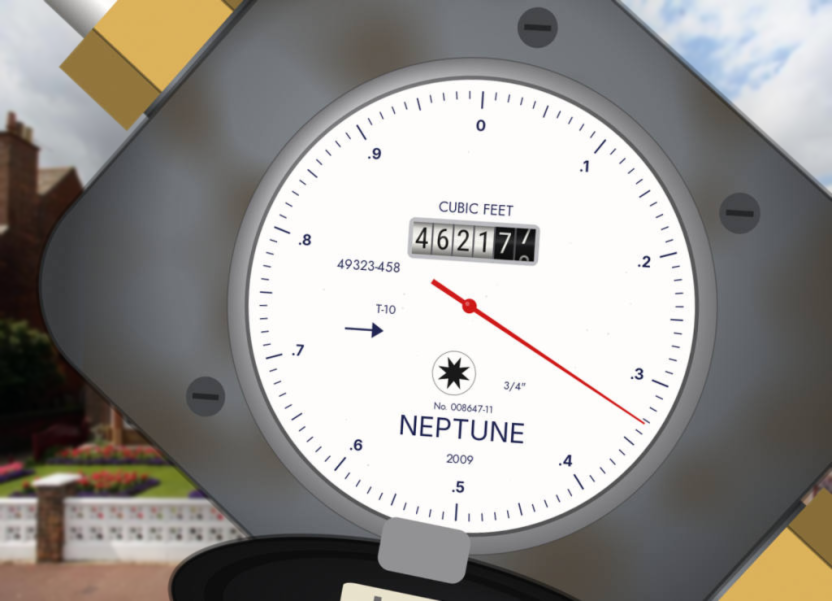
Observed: 462177.33,ft³
